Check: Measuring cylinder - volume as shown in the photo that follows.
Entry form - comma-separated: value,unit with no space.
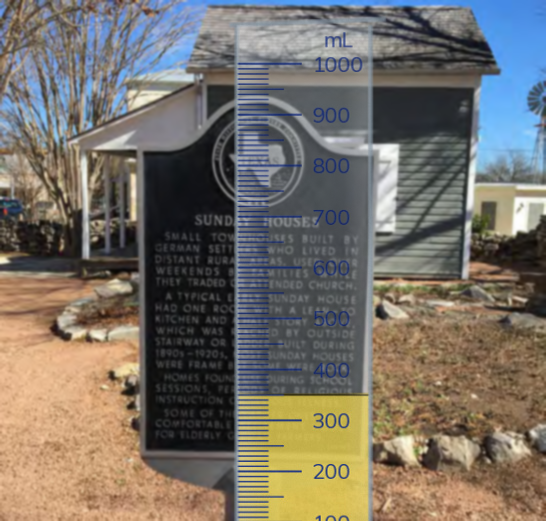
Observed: 350,mL
